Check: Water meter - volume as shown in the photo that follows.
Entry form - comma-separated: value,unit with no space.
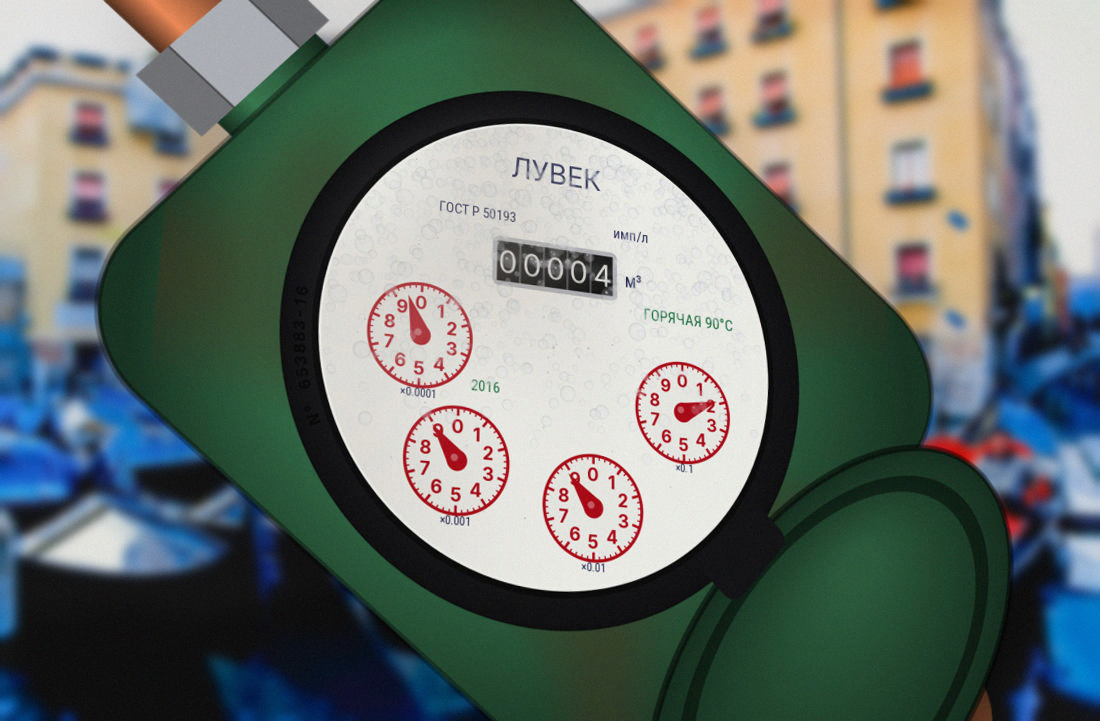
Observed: 4.1889,m³
